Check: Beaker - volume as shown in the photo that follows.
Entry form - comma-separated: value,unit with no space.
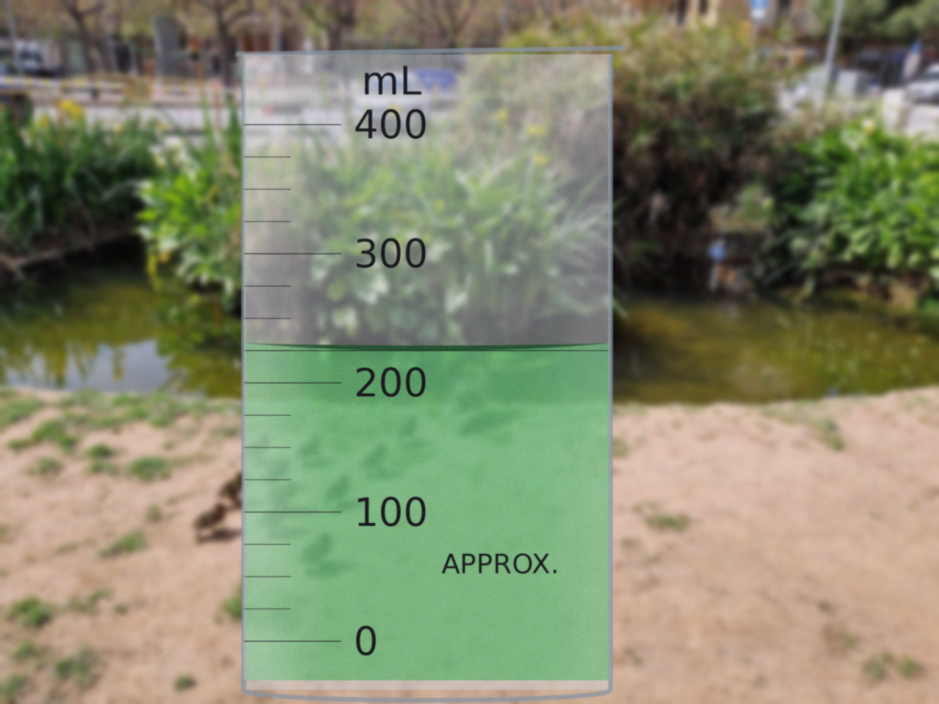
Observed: 225,mL
